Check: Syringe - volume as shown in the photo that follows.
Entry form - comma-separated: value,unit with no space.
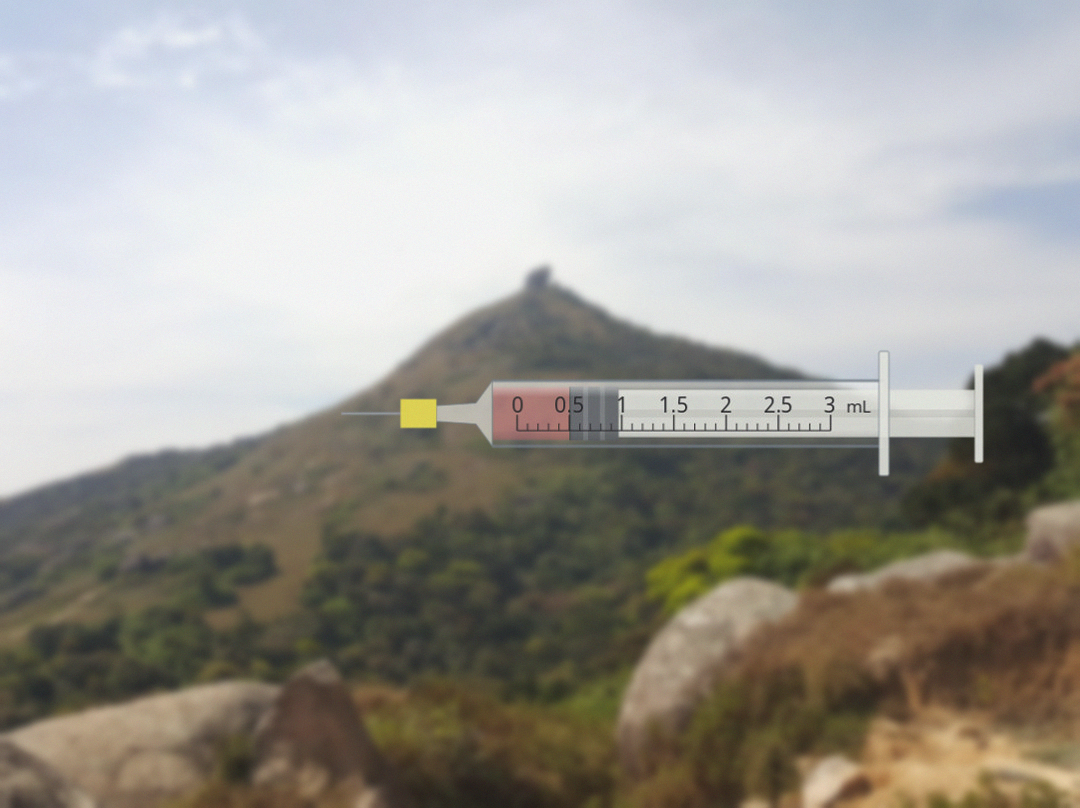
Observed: 0.5,mL
